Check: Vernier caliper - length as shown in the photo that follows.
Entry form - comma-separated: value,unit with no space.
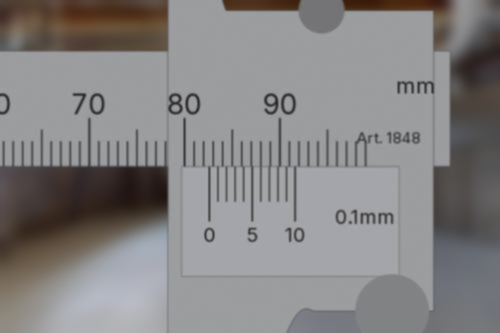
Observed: 82.6,mm
